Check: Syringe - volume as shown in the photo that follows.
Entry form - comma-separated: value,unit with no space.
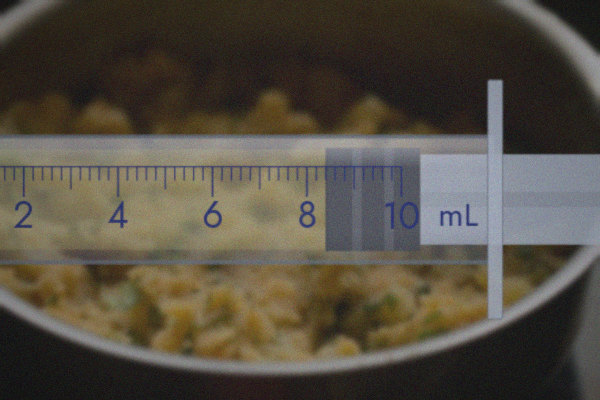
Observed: 8.4,mL
